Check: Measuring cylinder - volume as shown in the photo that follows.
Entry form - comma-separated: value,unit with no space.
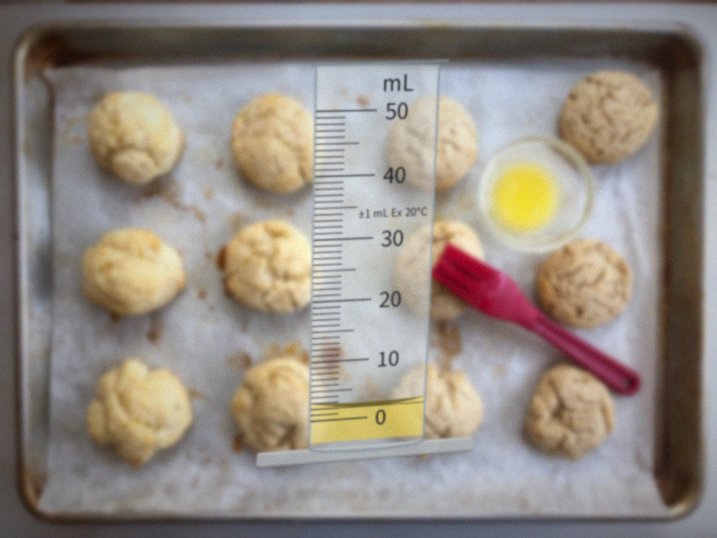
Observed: 2,mL
